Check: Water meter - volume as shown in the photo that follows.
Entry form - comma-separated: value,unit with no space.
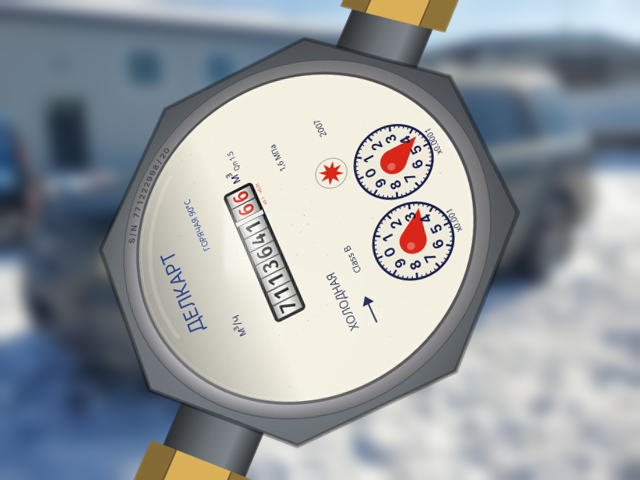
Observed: 7113641.6634,m³
